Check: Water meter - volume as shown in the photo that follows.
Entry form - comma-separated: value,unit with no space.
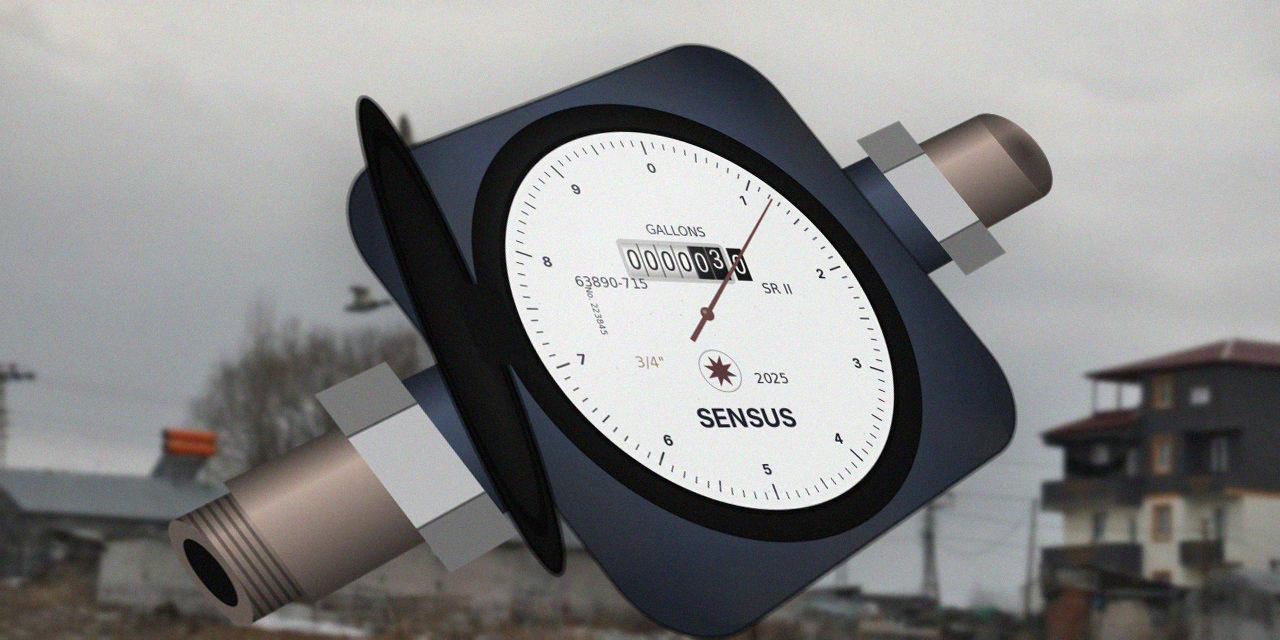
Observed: 31.2,gal
